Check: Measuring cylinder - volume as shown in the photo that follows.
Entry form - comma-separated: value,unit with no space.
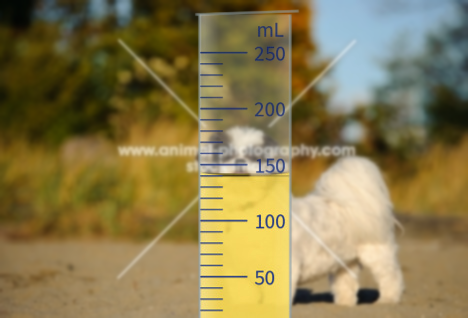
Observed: 140,mL
